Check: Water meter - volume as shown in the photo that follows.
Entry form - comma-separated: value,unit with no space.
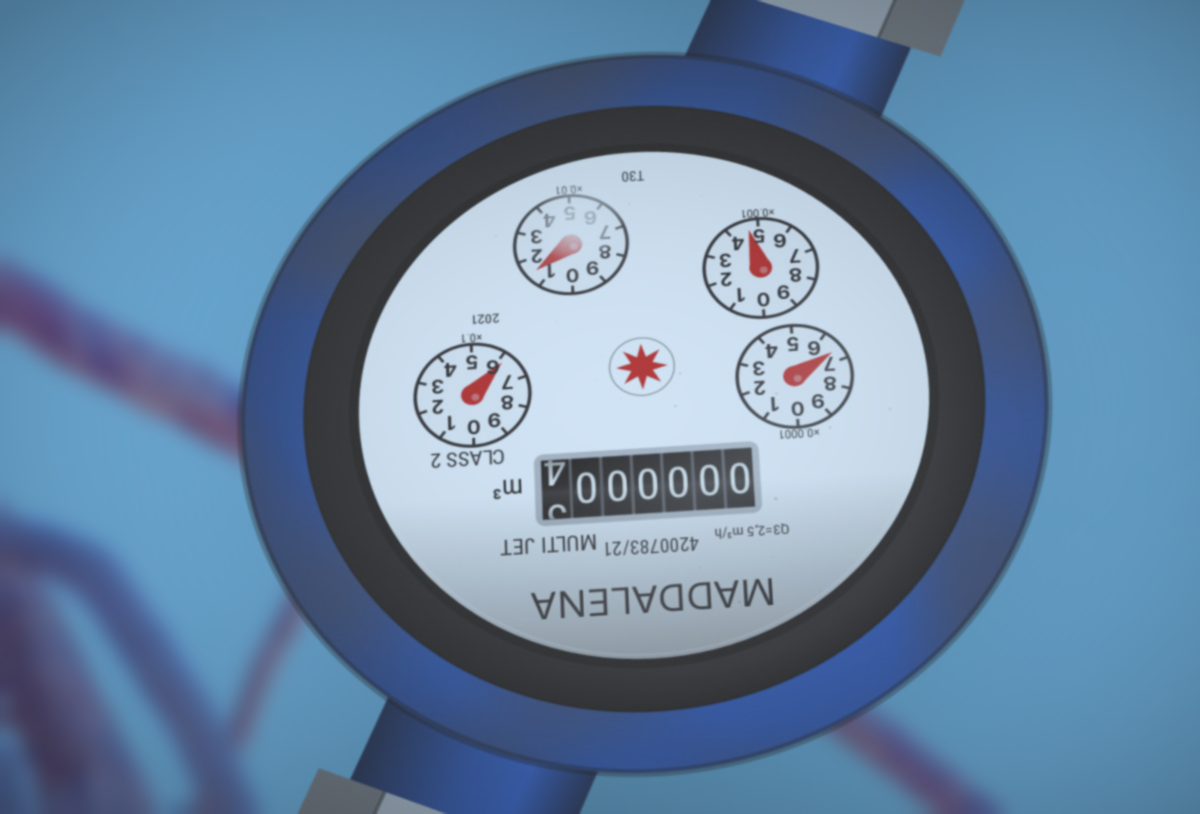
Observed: 3.6146,m³
